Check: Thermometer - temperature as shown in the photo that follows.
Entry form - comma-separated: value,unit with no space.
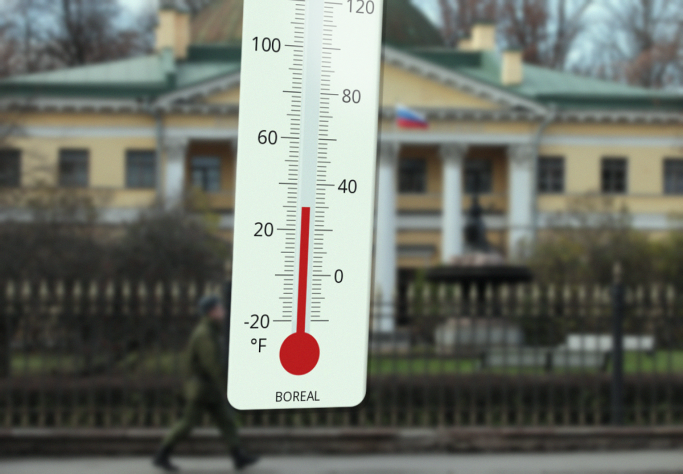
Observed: 30,°F
